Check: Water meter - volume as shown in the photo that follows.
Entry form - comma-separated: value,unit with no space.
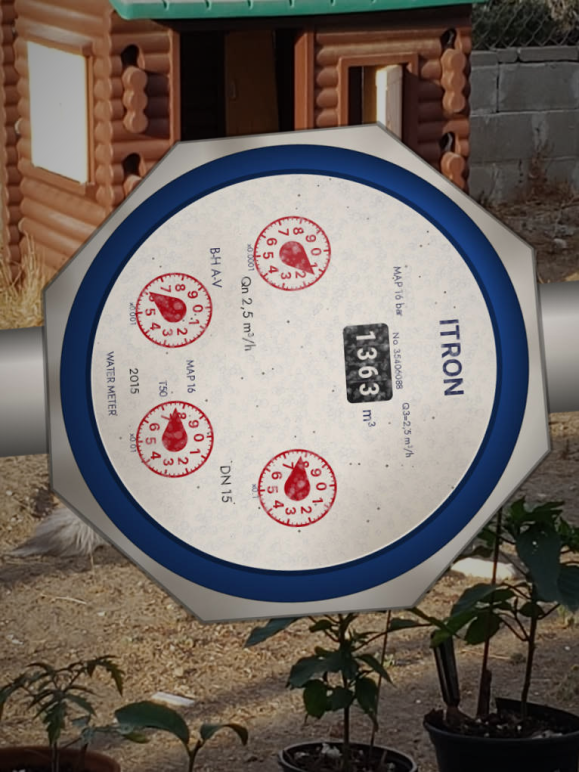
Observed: 1363.7761,m³
